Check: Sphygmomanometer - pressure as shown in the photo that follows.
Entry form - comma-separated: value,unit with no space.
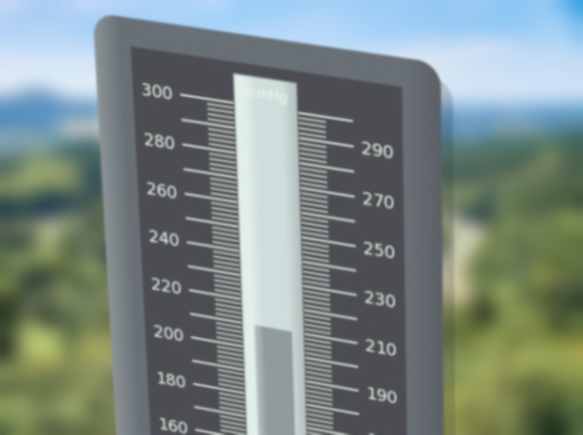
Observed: 210,mmHg
